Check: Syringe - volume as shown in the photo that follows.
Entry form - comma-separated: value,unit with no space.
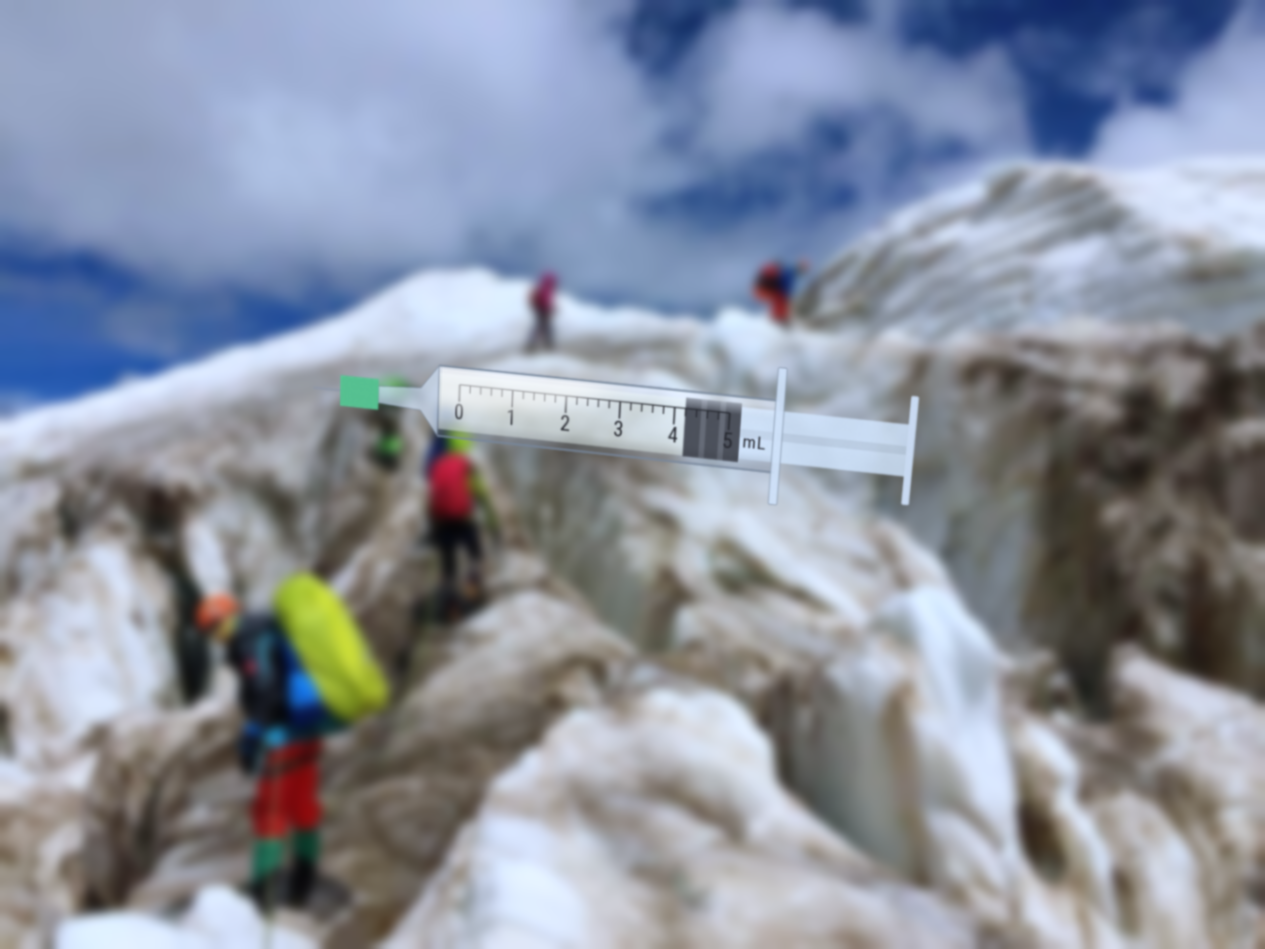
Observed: 4.2,mL
